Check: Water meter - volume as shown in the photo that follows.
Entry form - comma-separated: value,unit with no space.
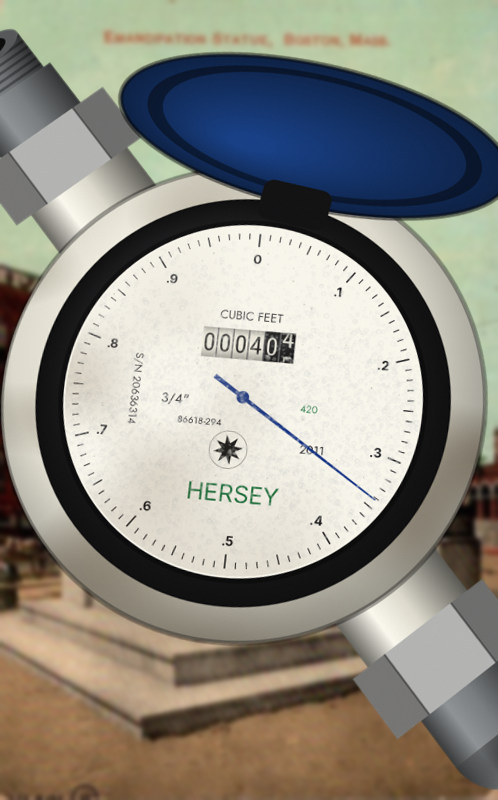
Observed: 404.34,ft³
